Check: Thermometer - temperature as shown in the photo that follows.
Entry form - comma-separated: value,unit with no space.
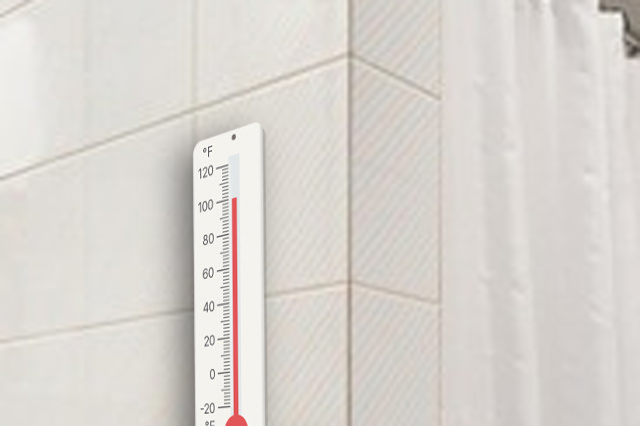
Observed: 100,°F
